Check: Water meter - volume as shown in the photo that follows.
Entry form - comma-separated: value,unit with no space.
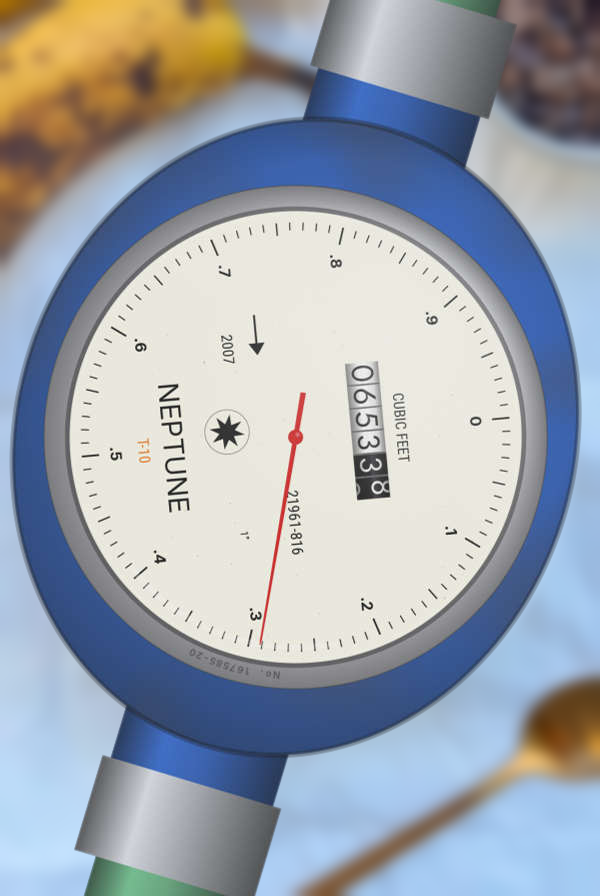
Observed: 65338.29,ft³
